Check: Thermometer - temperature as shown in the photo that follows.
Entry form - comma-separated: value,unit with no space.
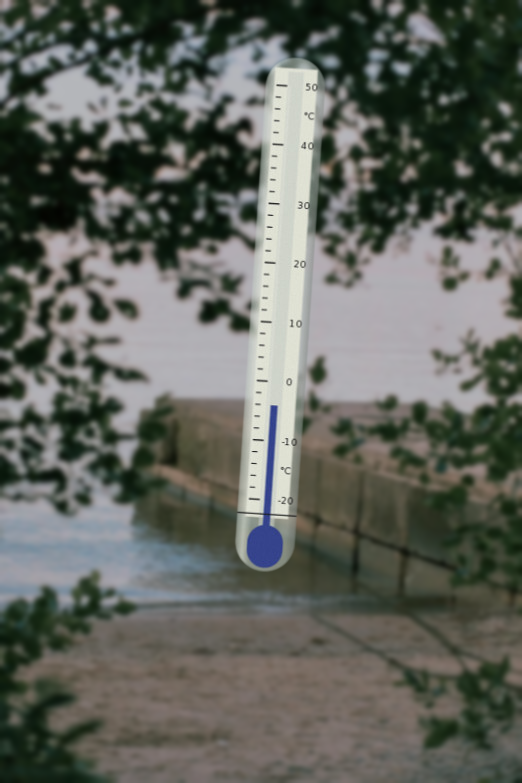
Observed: -4,°C
